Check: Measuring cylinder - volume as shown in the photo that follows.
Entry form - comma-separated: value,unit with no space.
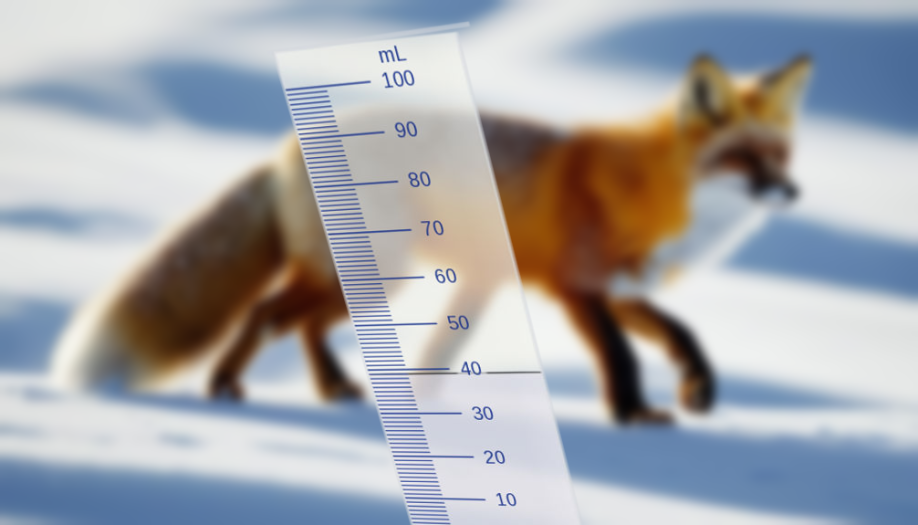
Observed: 39,mL
